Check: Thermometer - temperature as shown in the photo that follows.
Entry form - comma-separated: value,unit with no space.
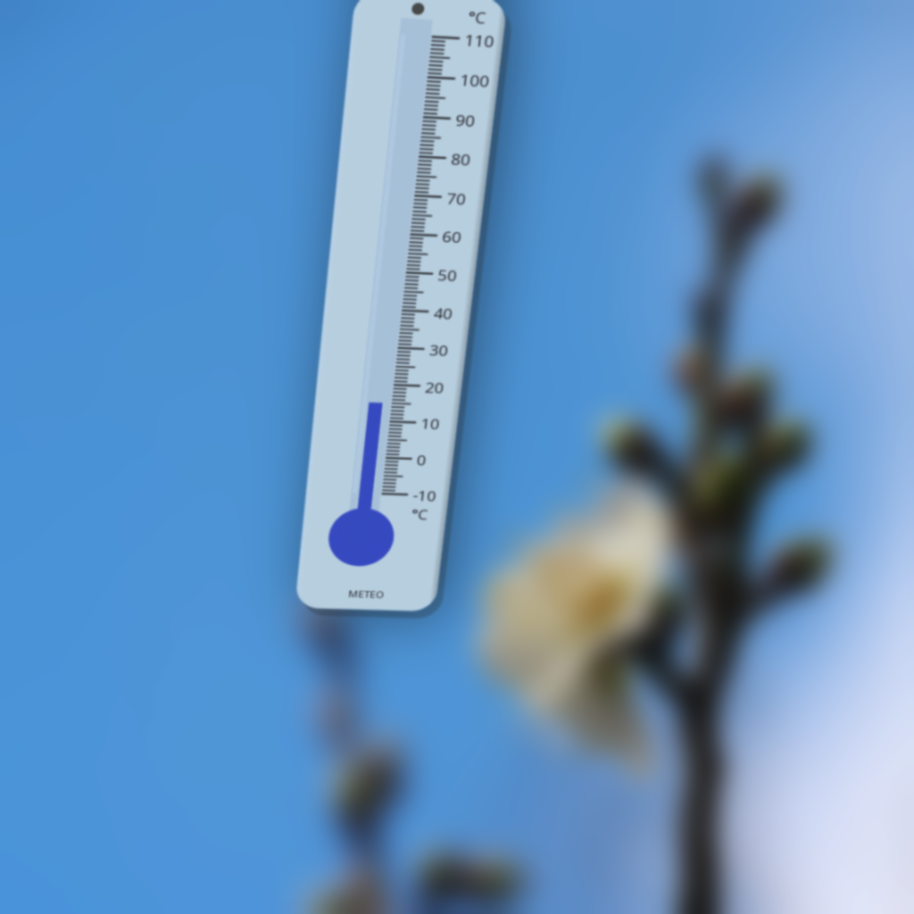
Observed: 15,°C
